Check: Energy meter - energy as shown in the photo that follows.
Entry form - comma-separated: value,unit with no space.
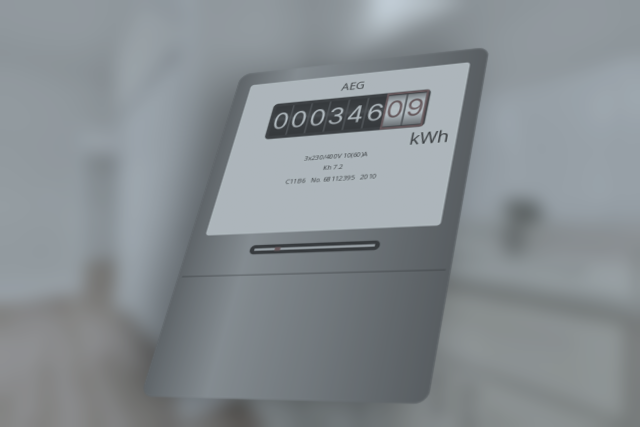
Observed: 346.09,kWh
